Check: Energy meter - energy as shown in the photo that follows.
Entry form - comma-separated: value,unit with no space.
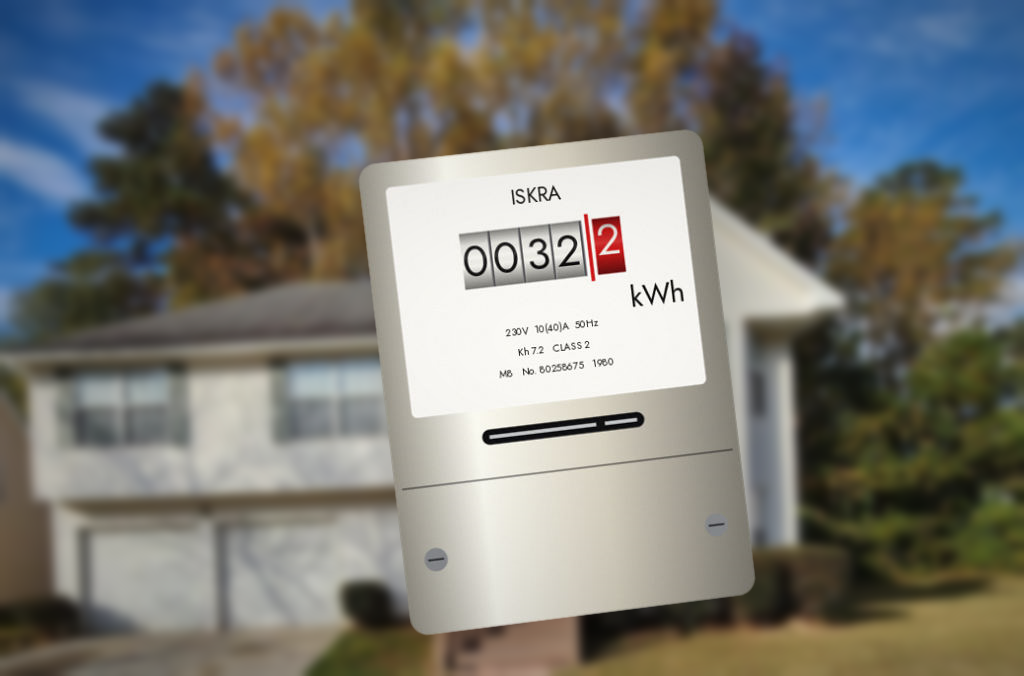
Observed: 32.2,kWh
